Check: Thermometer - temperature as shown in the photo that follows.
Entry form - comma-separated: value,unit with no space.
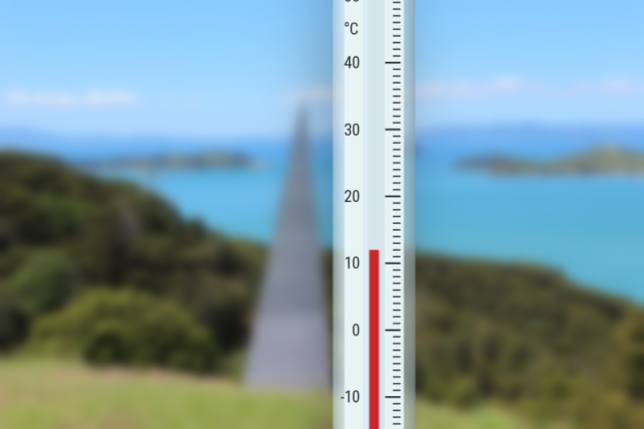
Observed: 12,°C
